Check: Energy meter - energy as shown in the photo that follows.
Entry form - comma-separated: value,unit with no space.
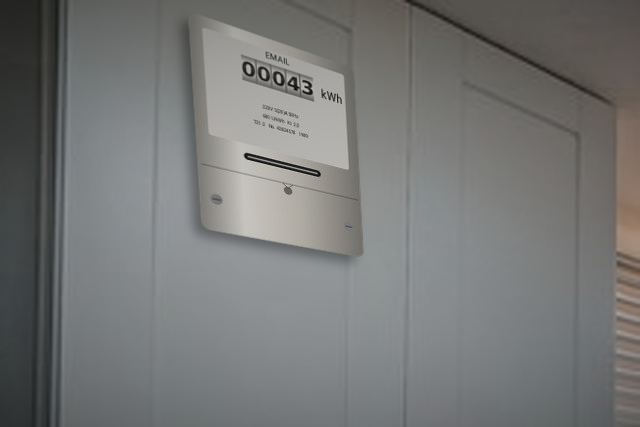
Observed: 43,kWh
